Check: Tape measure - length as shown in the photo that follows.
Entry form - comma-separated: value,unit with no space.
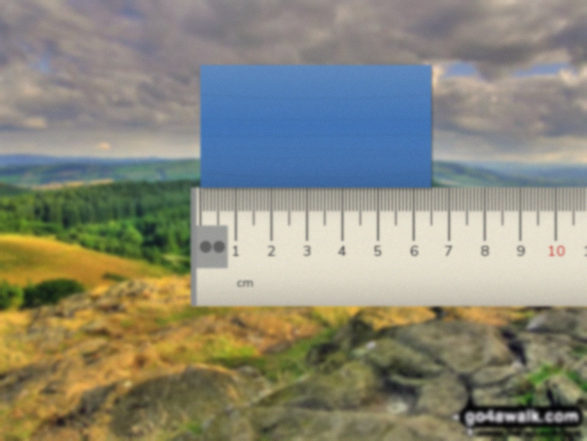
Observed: 6.5,cm
